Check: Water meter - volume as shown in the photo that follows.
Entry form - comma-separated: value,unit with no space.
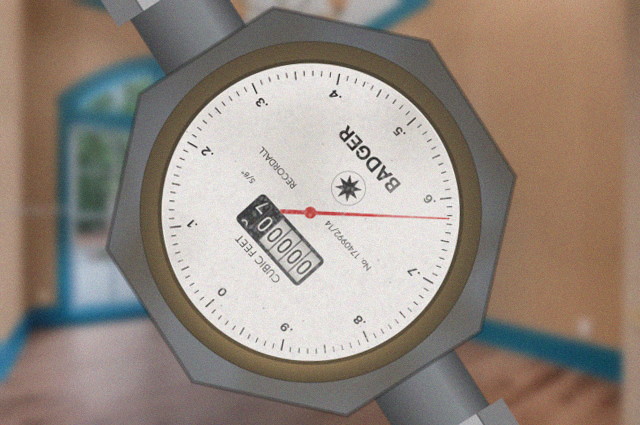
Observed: 6.62,ft³
